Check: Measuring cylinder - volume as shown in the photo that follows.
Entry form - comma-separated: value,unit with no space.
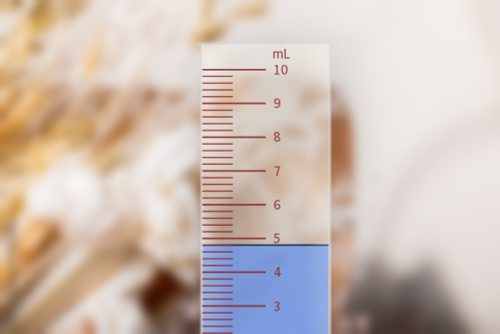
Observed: 4.8,mL
